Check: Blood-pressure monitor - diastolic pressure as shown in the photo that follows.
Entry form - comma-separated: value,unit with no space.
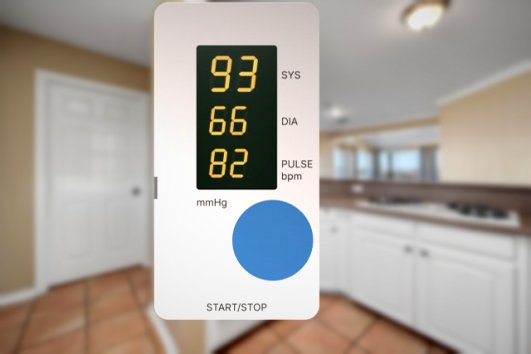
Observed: 66,mmHg
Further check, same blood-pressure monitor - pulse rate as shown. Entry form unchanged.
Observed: 82,bpm
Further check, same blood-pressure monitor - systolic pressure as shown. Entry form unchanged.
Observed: 93,mmHg
